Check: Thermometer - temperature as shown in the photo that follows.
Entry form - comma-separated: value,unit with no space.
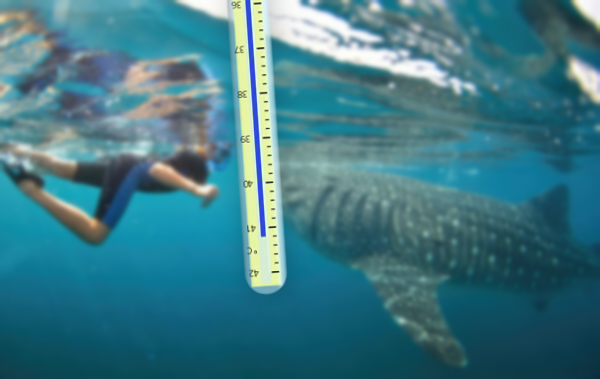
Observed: 41.2,°C
